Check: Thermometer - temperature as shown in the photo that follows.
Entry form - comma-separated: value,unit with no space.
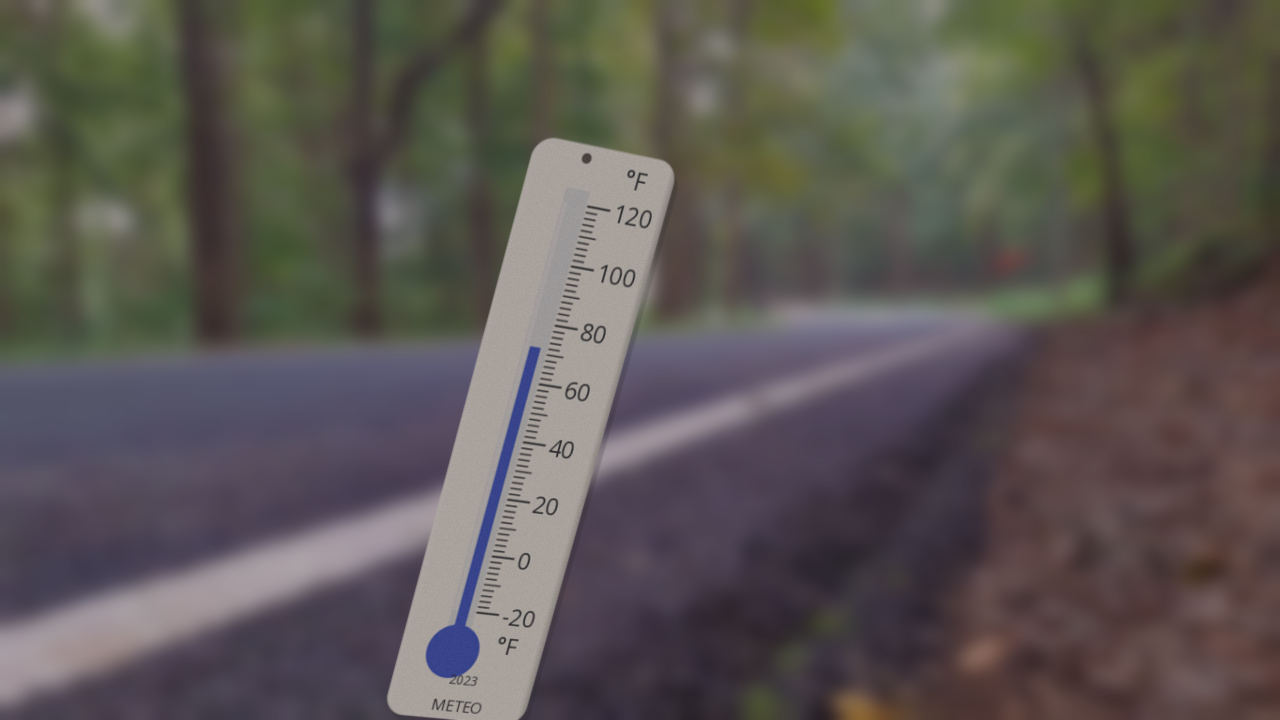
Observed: 72,°F
